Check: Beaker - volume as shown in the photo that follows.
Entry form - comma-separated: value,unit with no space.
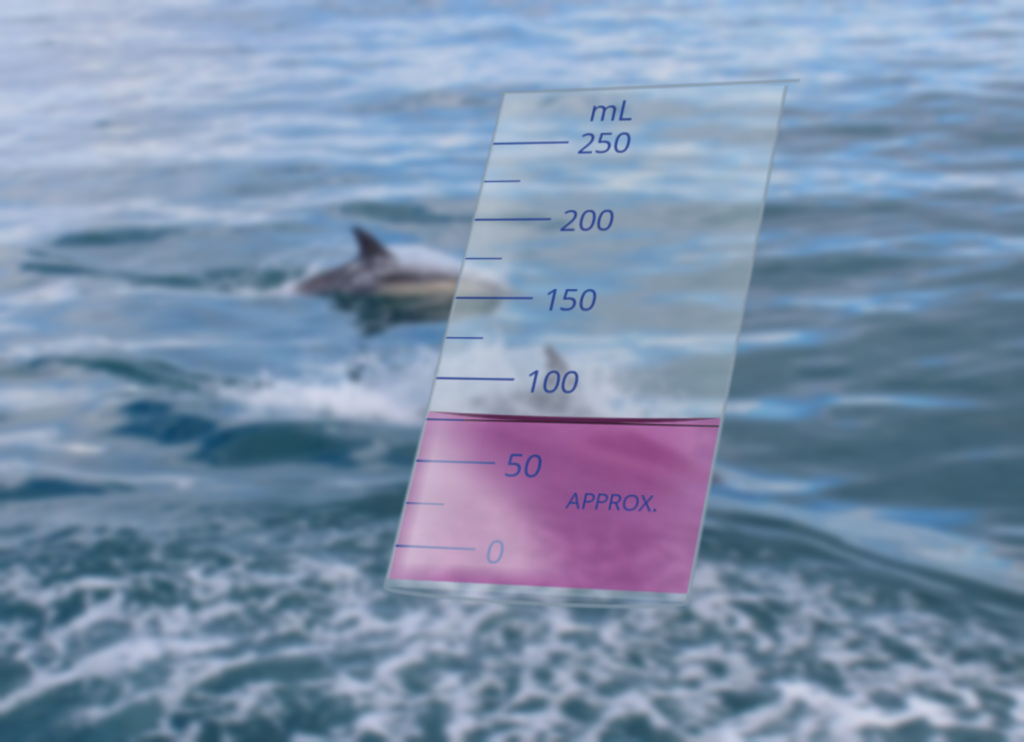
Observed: 75,mL
